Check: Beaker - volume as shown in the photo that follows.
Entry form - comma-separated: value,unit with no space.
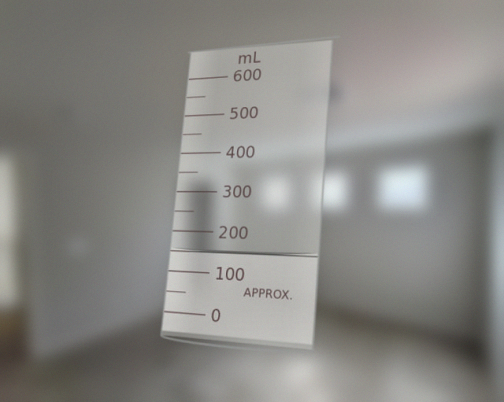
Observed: 150,mL
